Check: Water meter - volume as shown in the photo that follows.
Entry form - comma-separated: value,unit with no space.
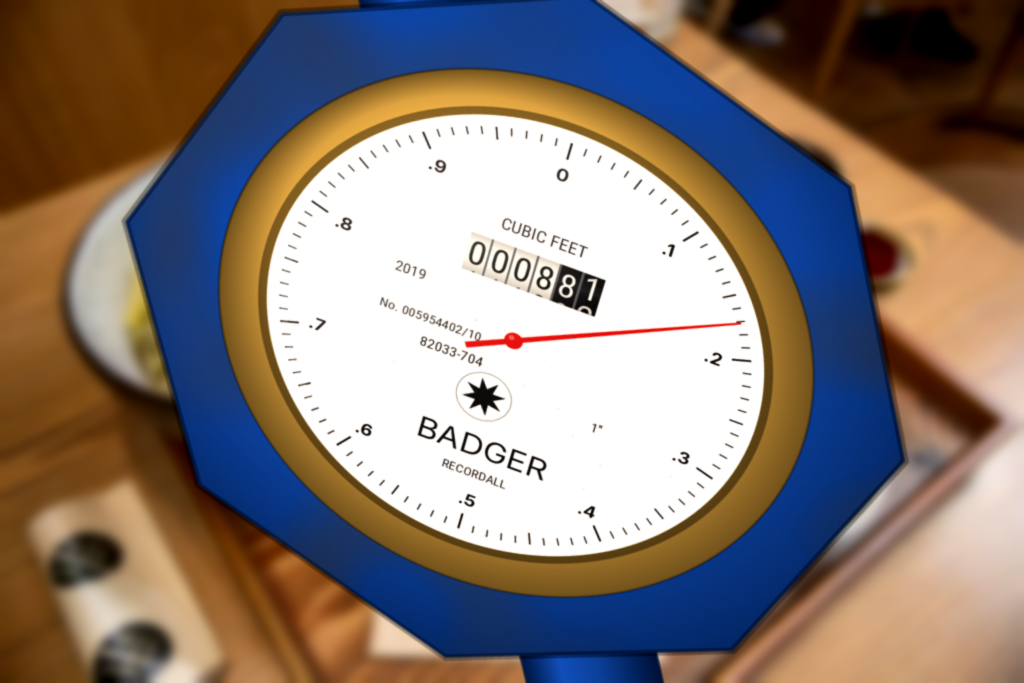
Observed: 881.17,ft³
